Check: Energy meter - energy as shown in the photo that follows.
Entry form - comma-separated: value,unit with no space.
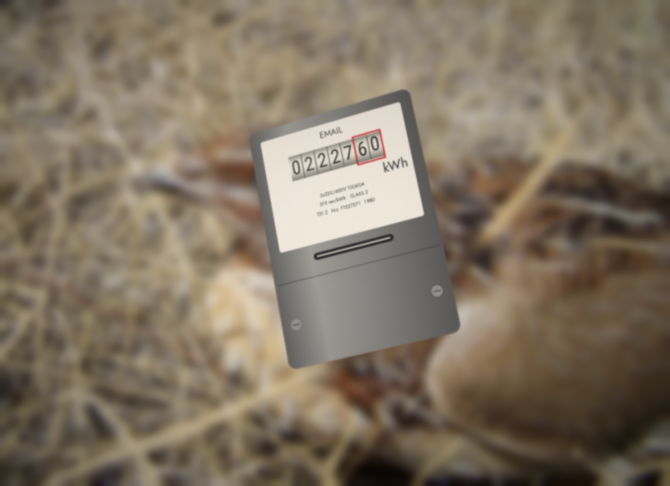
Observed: 2227.60,kWh
